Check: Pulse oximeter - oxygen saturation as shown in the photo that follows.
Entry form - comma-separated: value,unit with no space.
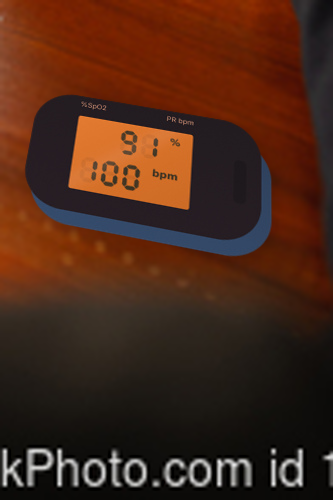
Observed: 91,%
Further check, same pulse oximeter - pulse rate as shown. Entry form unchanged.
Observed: 100,bpm
